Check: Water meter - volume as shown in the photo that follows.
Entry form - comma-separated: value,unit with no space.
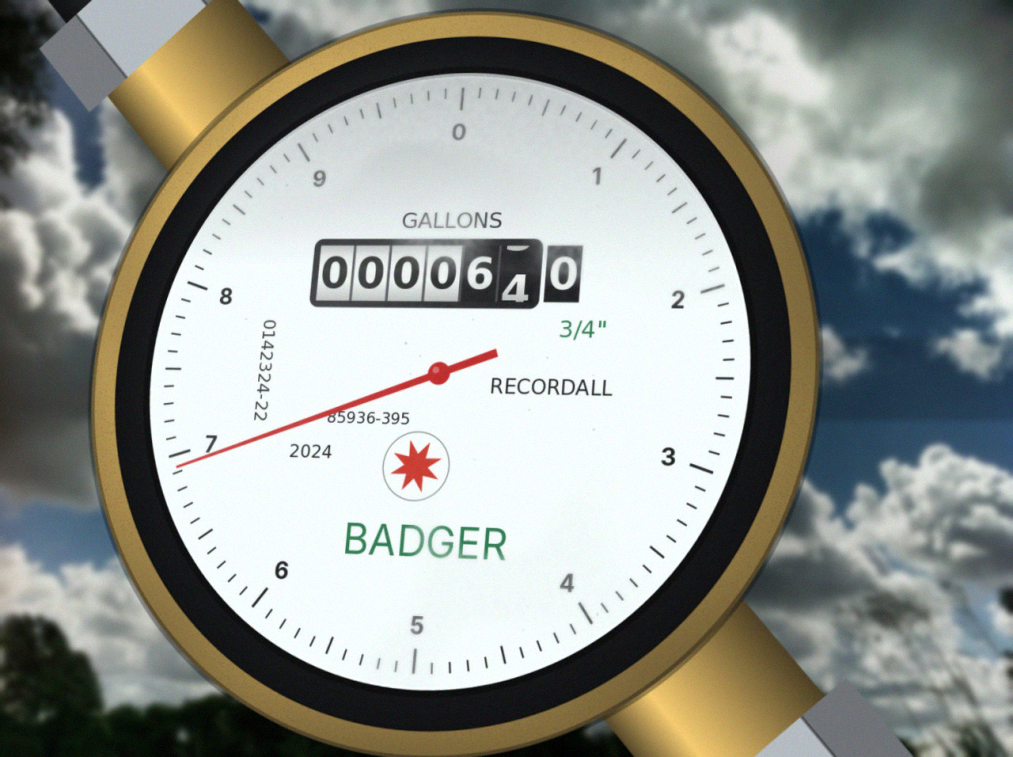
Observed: 636.9,gal
